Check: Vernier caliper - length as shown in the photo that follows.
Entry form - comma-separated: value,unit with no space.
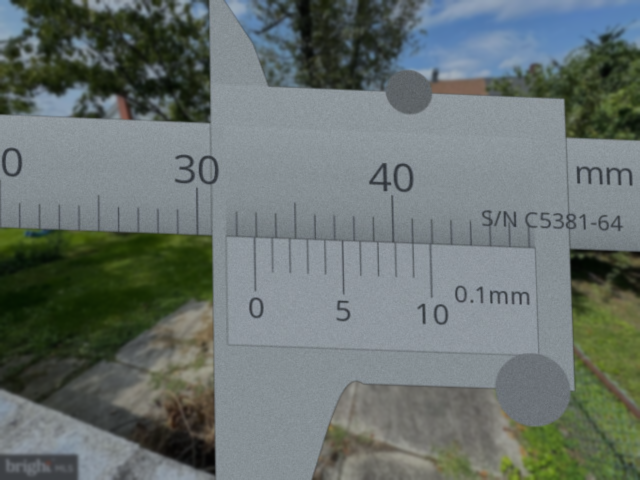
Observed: 32.9,mm
